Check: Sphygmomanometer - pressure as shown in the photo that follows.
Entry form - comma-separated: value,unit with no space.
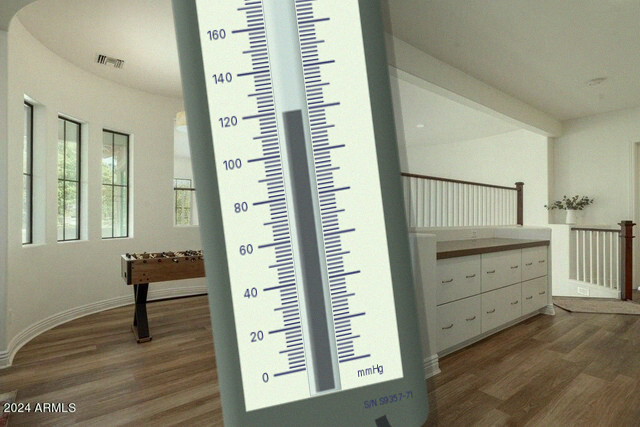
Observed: 120,mmHg
